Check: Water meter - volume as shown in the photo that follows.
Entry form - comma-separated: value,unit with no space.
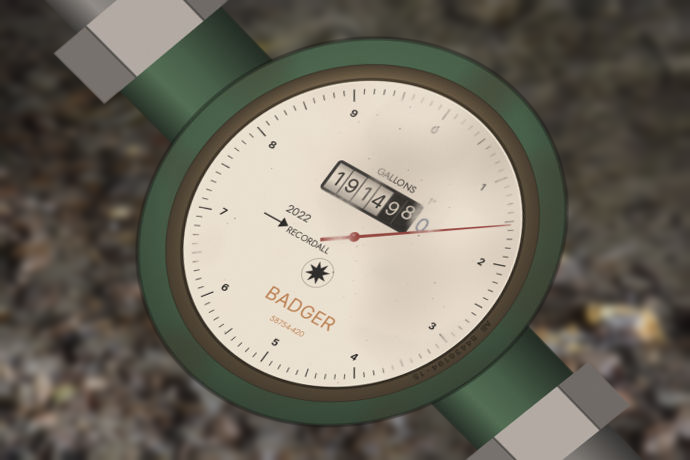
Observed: 1914981.5,gal
